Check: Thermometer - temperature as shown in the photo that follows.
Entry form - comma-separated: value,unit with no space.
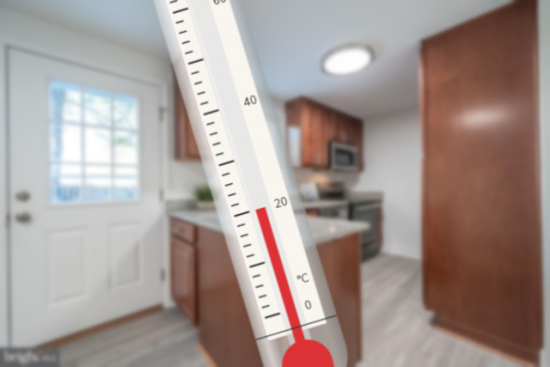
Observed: 20,°C
